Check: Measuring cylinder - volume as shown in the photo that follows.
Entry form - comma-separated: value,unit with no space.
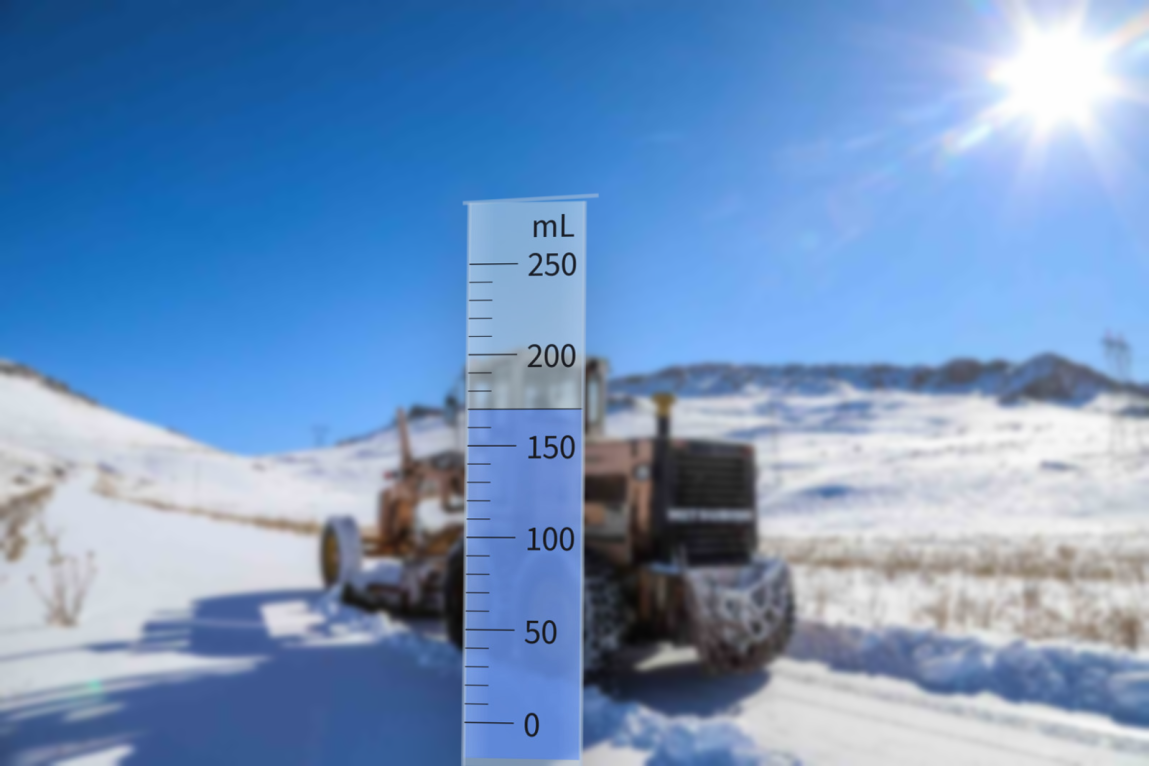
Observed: 170,mL
